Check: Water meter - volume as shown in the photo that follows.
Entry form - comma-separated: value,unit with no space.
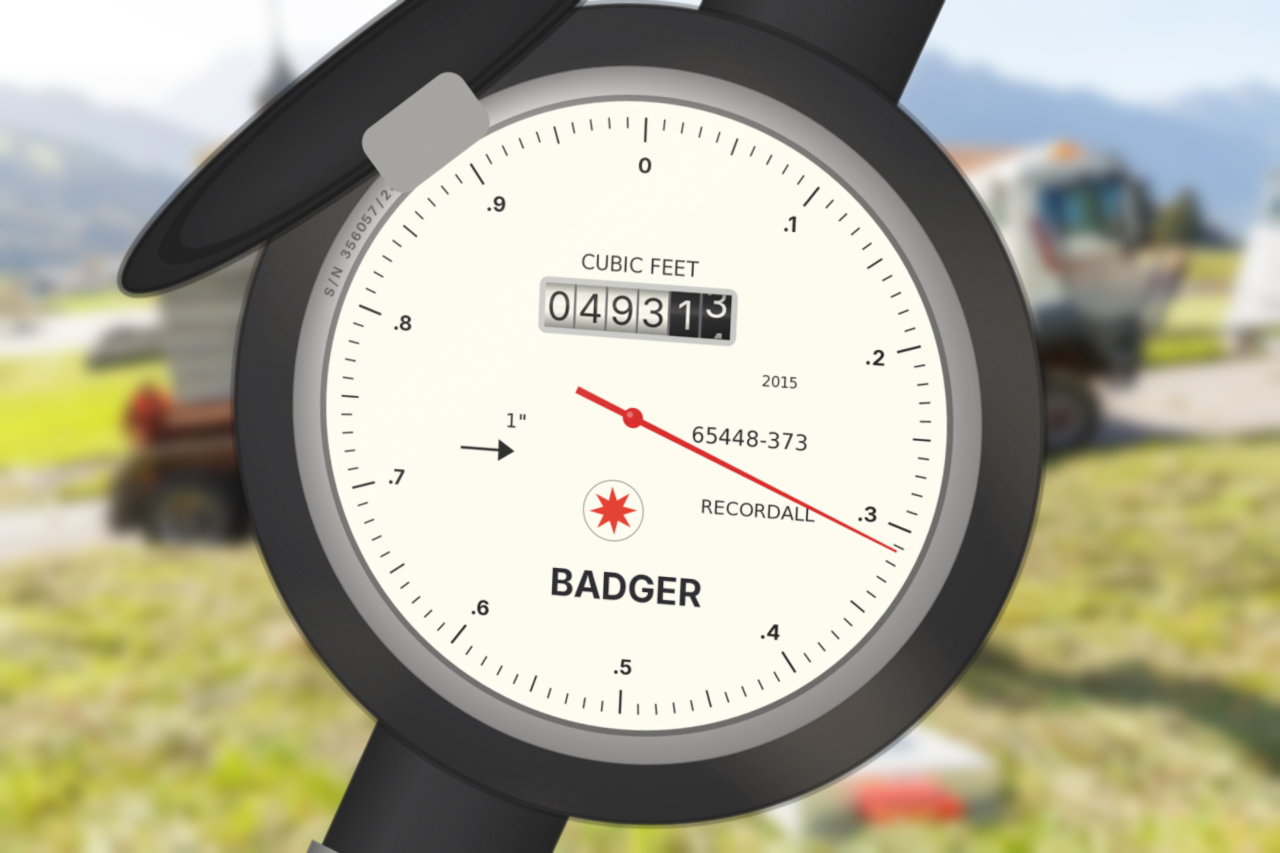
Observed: 49313.31,ft³
